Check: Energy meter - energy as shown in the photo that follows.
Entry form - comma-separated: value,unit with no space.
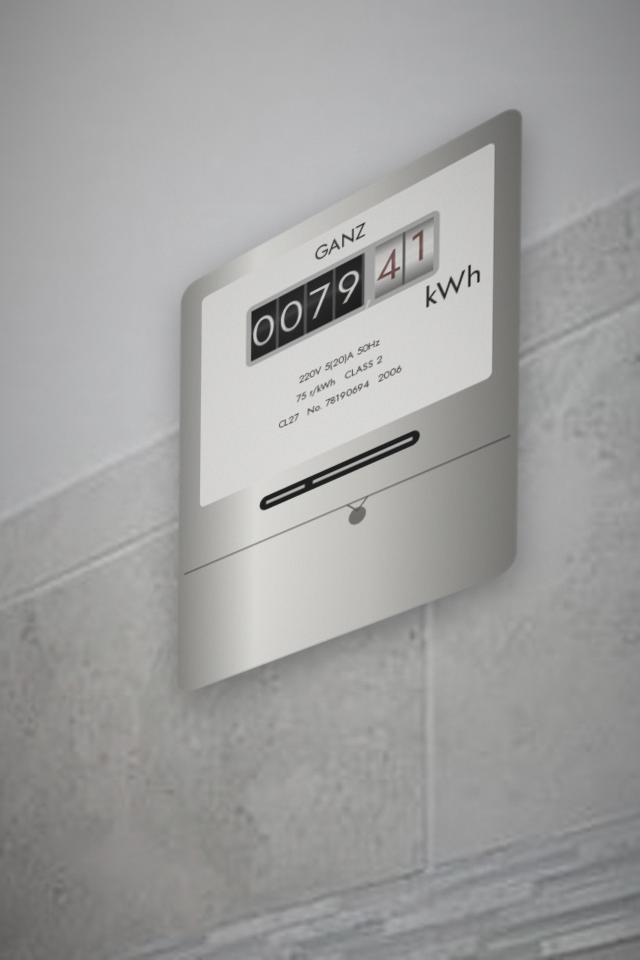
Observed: 79.41,kWh
